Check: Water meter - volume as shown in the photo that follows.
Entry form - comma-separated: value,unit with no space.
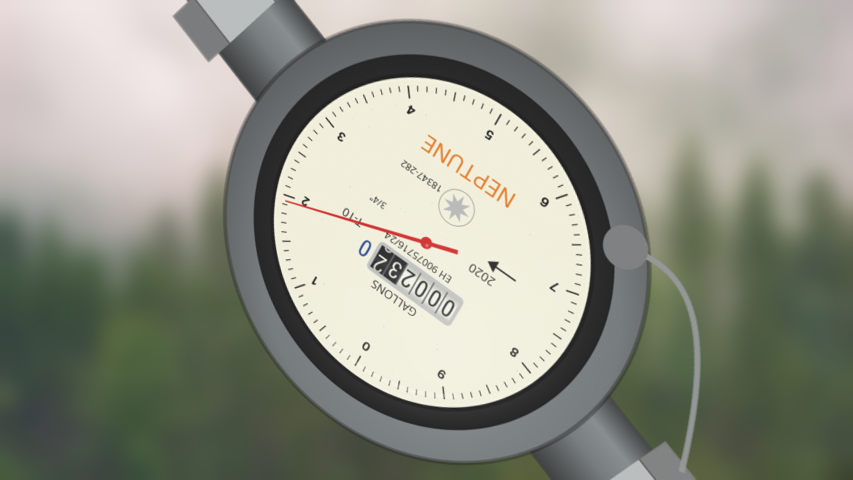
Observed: 2321.9,gal
